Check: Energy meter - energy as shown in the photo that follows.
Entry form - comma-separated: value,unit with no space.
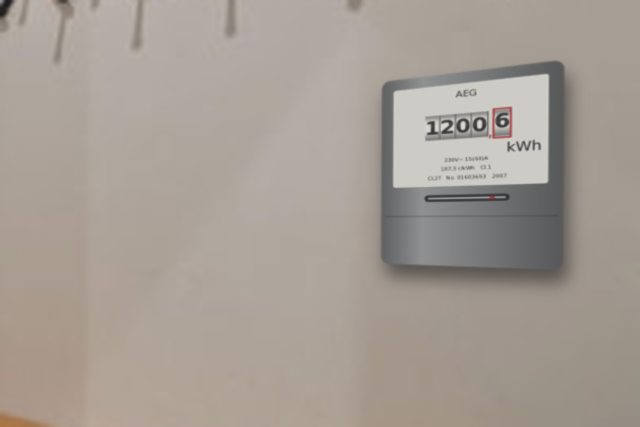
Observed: 1200.6,kWh
